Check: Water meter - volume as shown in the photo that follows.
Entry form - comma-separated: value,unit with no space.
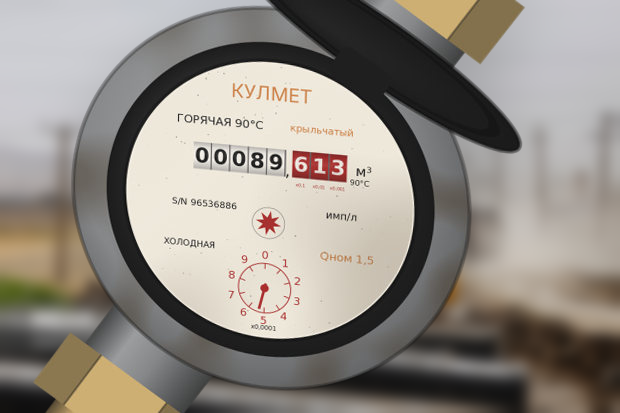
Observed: 89.6135,m³
